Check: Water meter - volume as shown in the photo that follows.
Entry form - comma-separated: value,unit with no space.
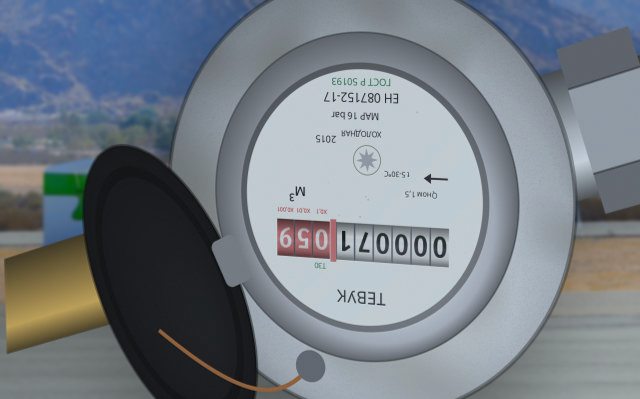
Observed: 71.059,m³
